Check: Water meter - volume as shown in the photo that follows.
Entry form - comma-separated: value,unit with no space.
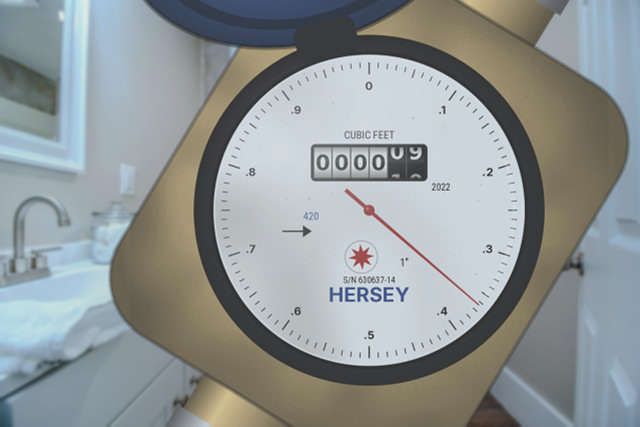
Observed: 9.36,ft³
